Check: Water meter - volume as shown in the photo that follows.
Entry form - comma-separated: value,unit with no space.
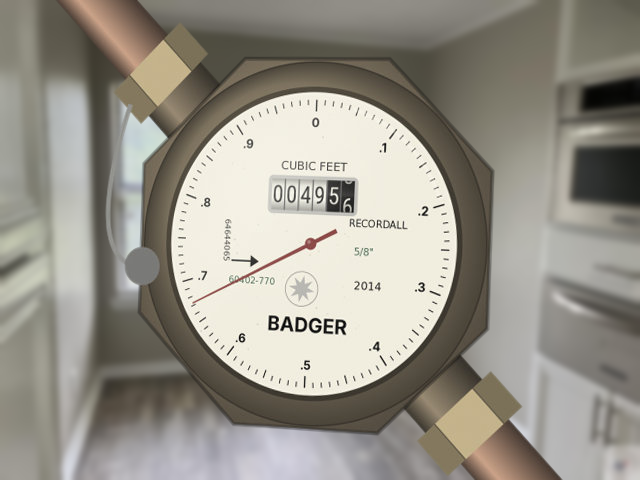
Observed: 4955.67,ft³
